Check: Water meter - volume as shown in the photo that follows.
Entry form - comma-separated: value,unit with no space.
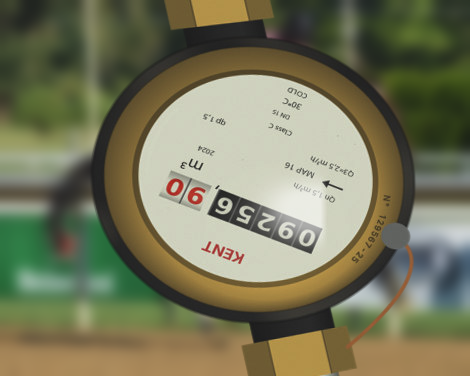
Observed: 9256.90,m³
